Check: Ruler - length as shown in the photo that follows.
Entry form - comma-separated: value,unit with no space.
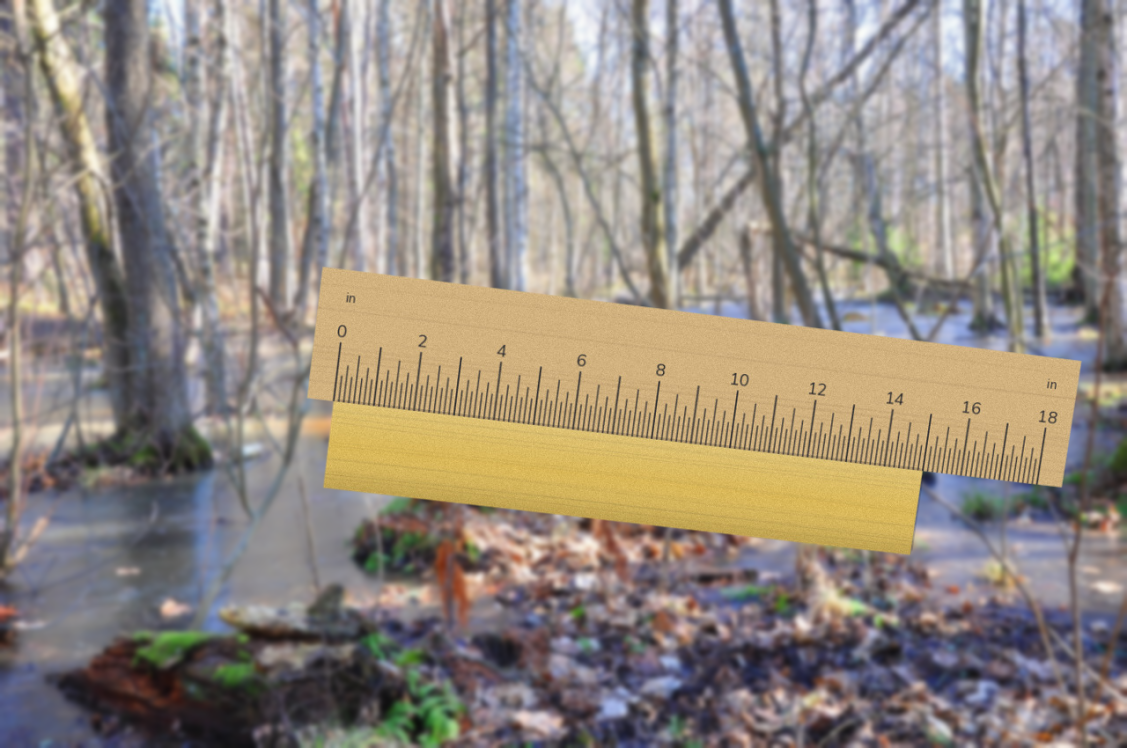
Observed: 15,in
